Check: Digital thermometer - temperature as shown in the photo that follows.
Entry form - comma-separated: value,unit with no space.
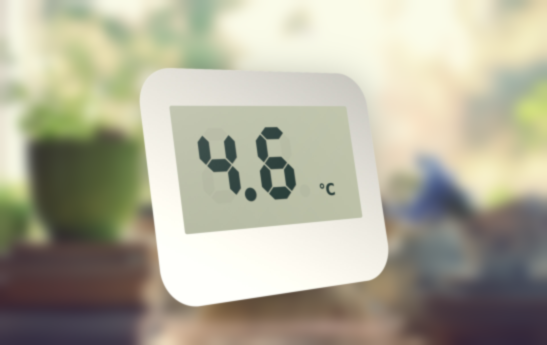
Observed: 4.6,°C
